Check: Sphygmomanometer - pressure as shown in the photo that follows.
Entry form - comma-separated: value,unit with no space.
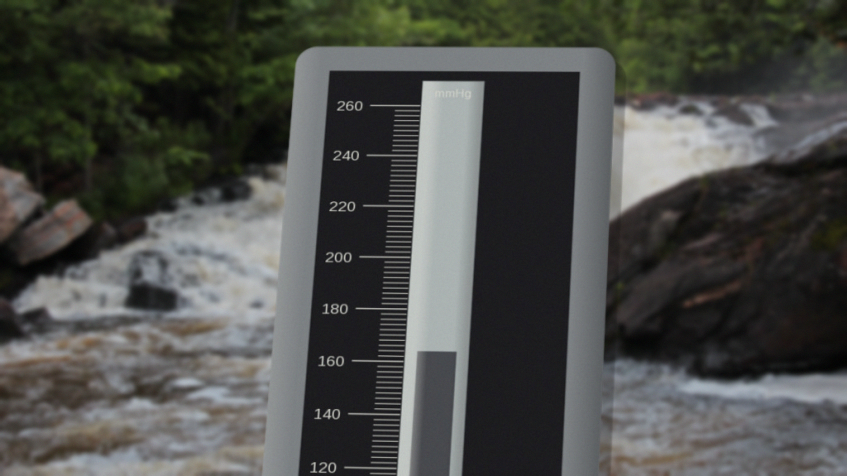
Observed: 164,mmHg
